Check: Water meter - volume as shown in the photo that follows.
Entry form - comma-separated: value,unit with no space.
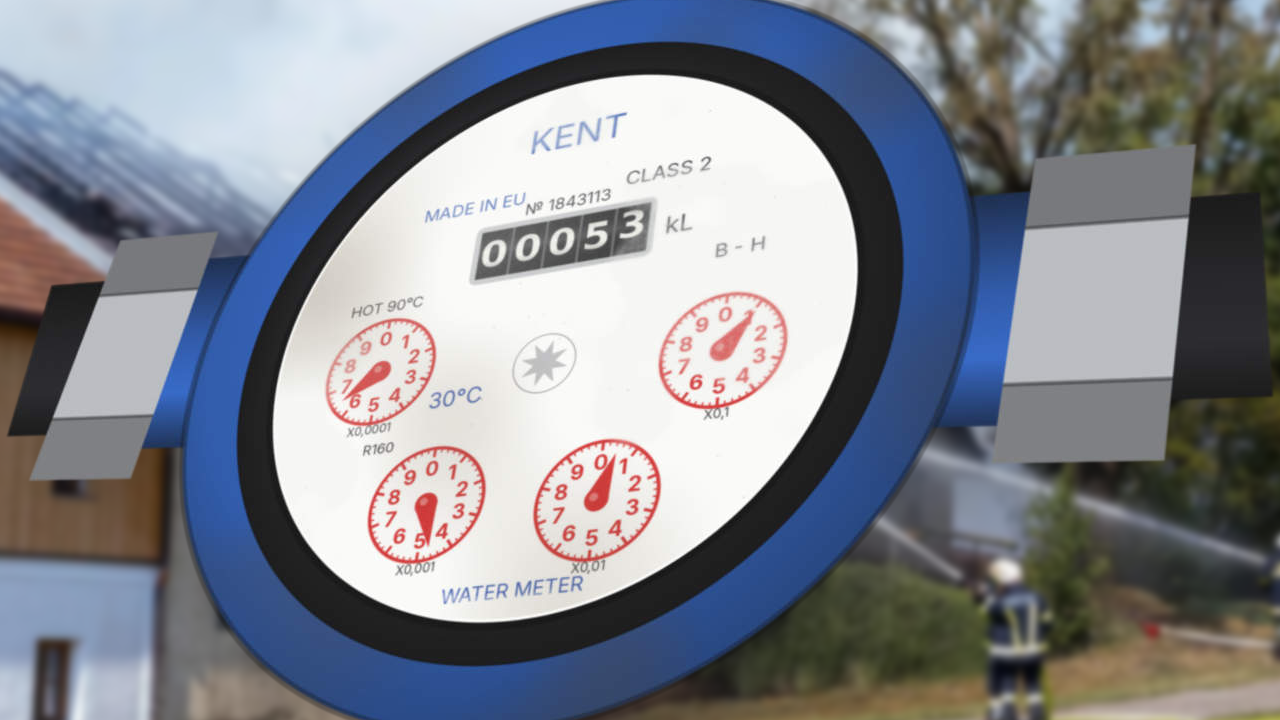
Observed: 53.1046,kL
